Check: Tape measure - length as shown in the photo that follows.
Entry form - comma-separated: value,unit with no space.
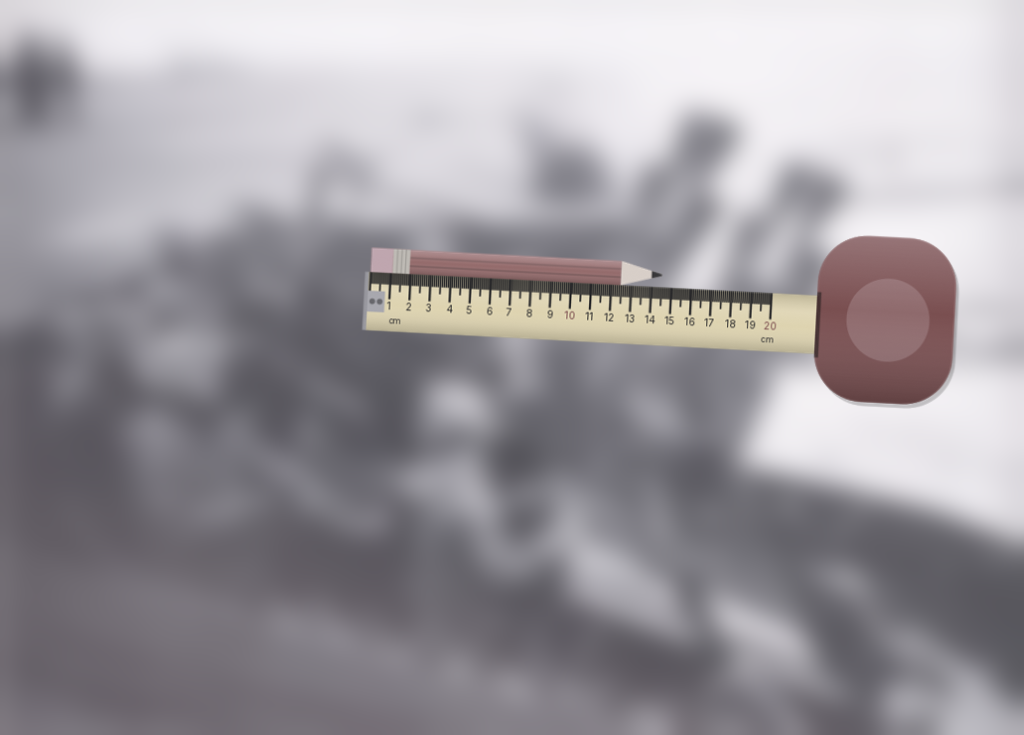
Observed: 14.5,cm
